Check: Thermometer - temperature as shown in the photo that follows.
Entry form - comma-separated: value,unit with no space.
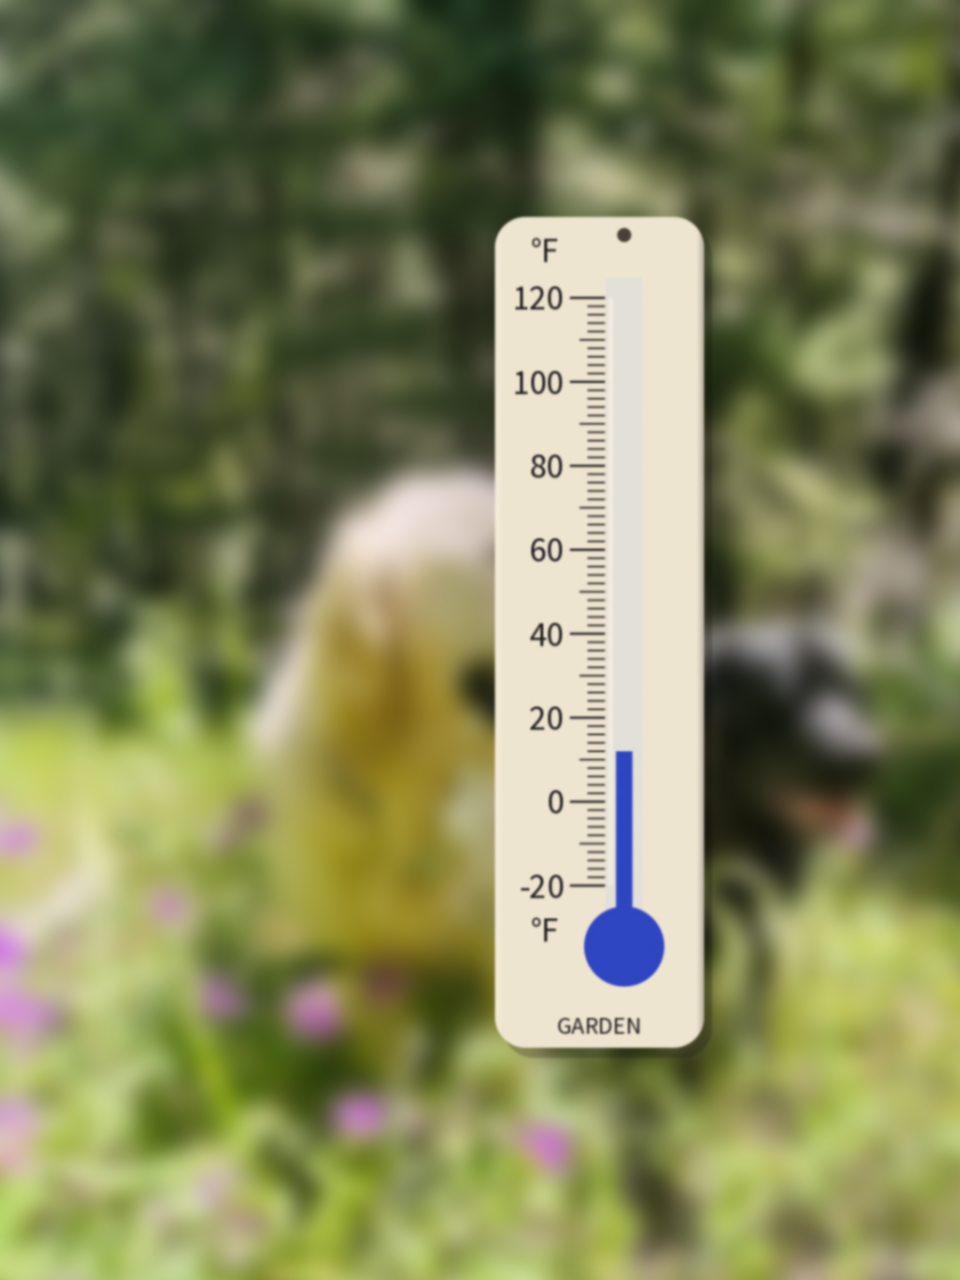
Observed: 12,°F
